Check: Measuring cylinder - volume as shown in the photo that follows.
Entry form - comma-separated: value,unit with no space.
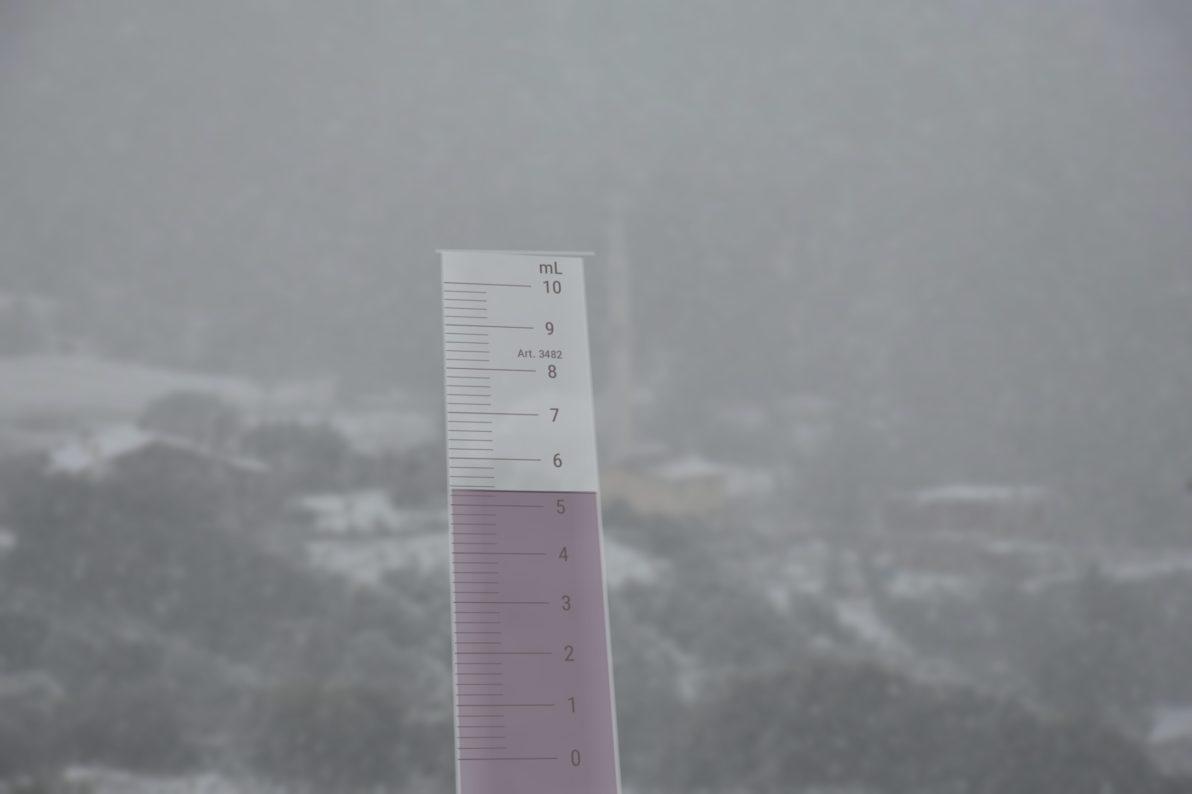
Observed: 5.3,mL
